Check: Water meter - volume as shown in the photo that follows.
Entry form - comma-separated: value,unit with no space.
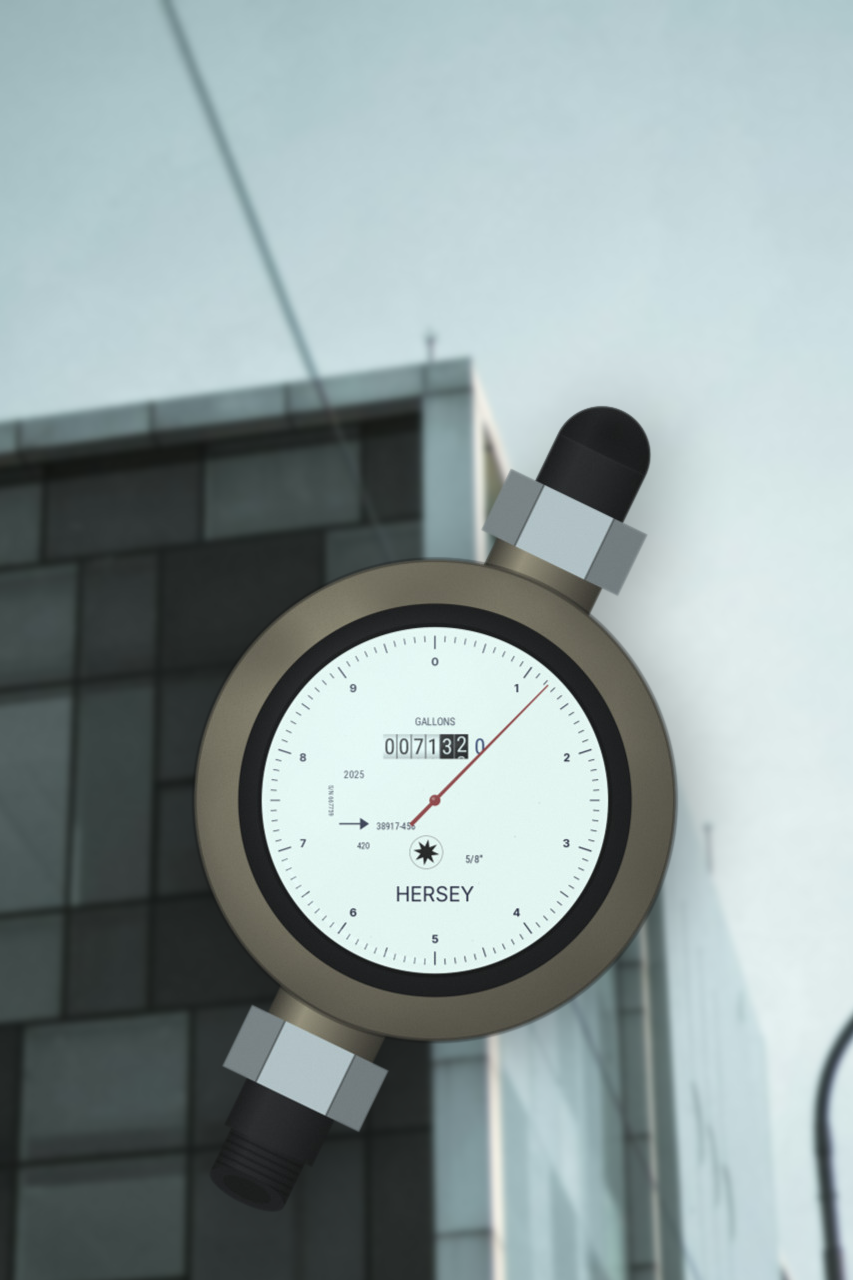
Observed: 71321.2,gal
